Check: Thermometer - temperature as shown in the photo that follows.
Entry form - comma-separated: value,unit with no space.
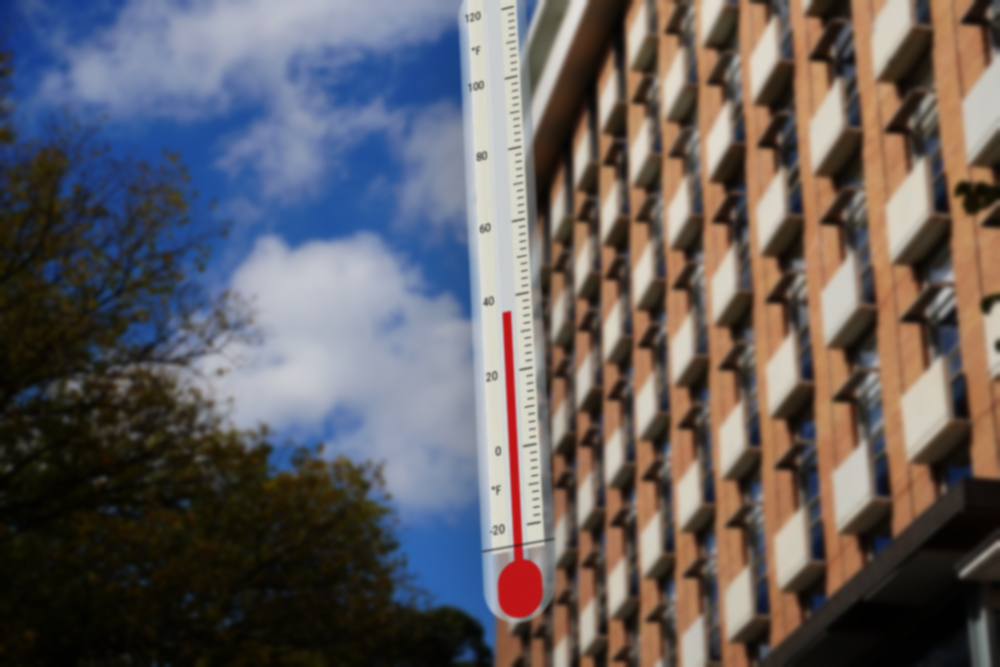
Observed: 36,°F
